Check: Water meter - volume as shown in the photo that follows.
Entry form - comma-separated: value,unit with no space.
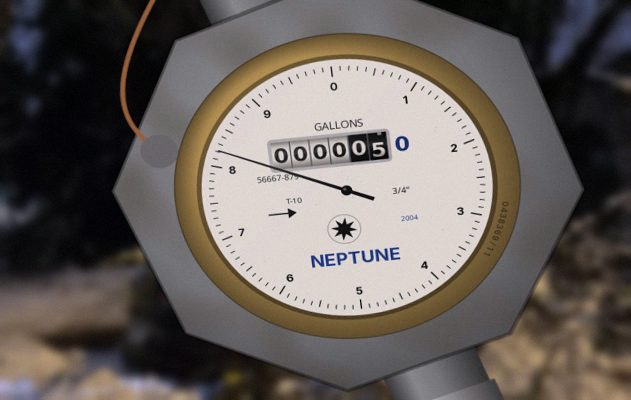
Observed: 48.2,gal
